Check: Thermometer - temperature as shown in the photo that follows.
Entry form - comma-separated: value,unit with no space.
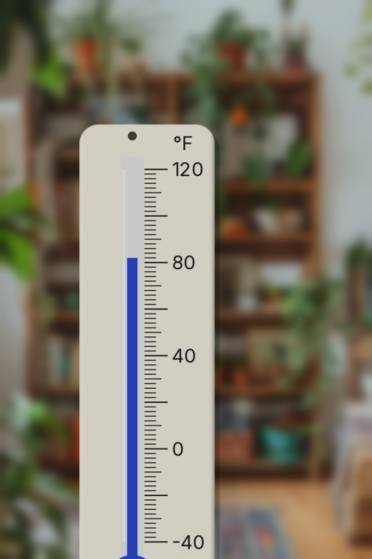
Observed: 82,°F
